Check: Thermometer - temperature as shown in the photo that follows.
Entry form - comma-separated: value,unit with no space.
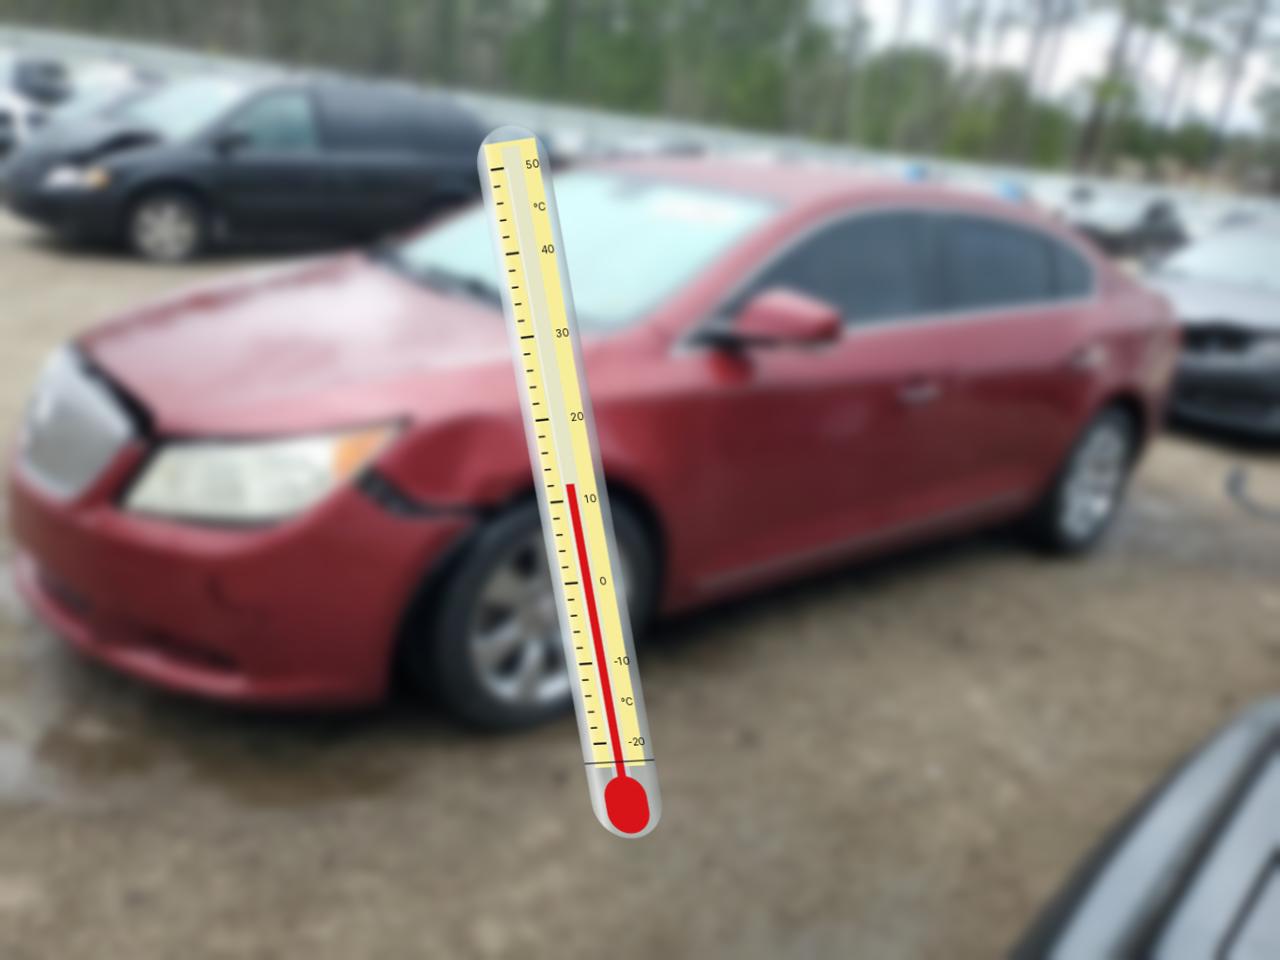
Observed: 12,°C
